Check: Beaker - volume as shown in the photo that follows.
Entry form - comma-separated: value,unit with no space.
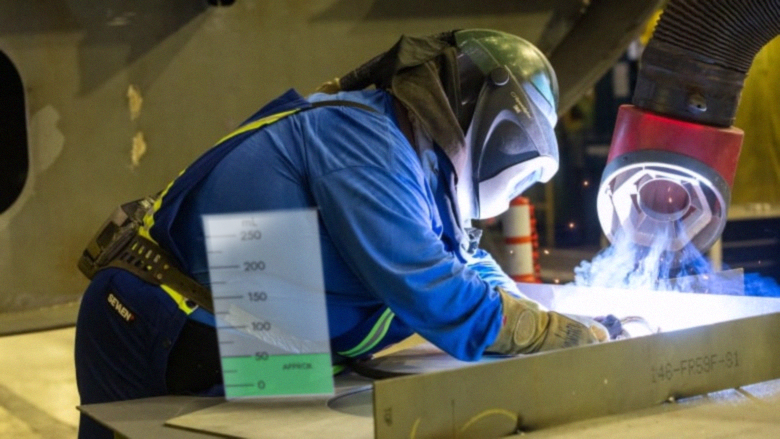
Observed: 50,mL
